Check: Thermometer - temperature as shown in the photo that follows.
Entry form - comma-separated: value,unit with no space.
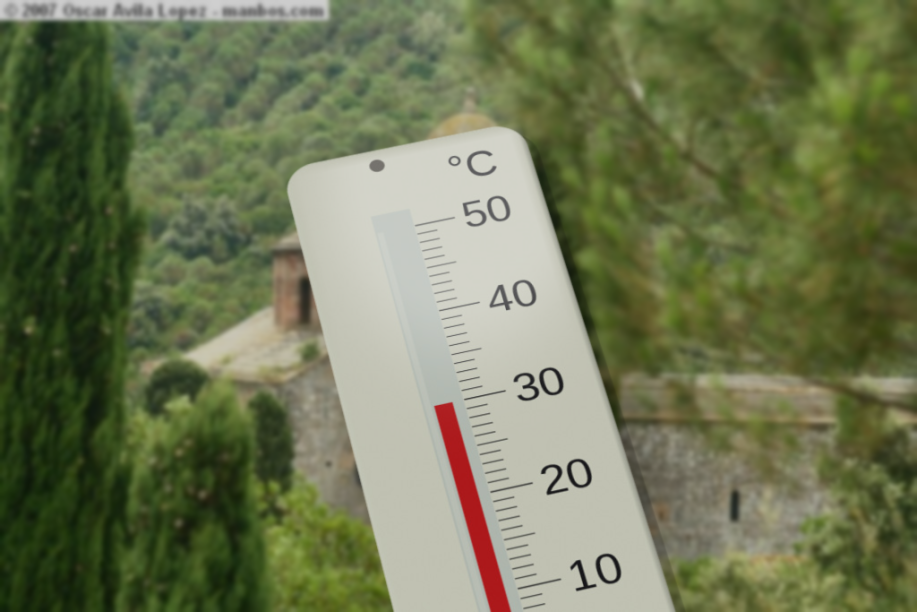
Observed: 30,°C
